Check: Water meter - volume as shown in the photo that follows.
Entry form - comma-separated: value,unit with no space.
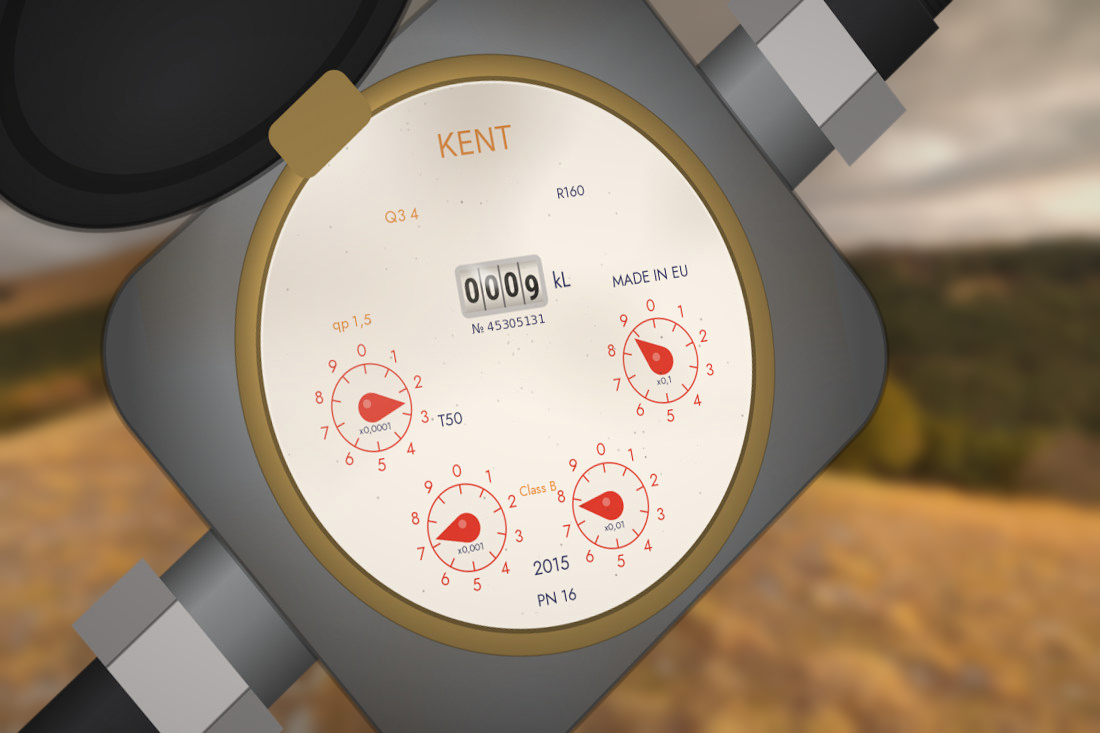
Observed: 8.8772,kL
